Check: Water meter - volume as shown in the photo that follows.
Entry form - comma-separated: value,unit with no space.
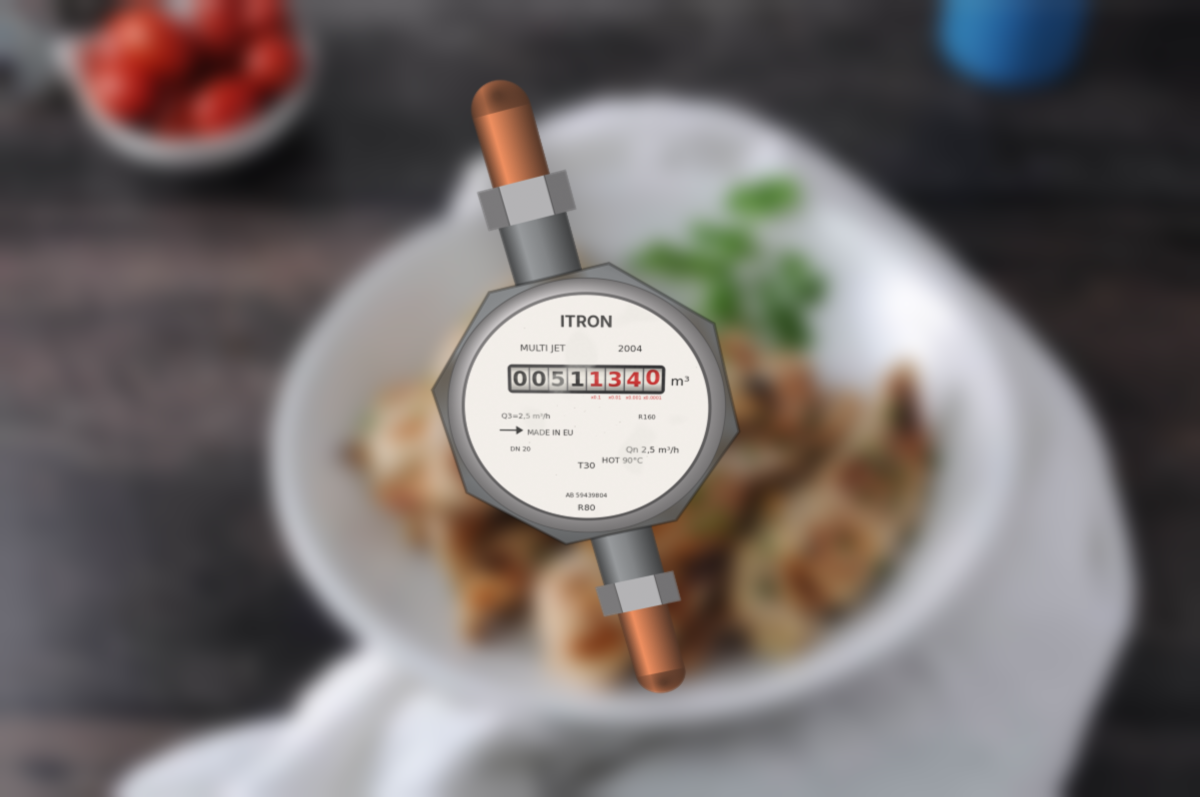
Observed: 51.1340,m³
